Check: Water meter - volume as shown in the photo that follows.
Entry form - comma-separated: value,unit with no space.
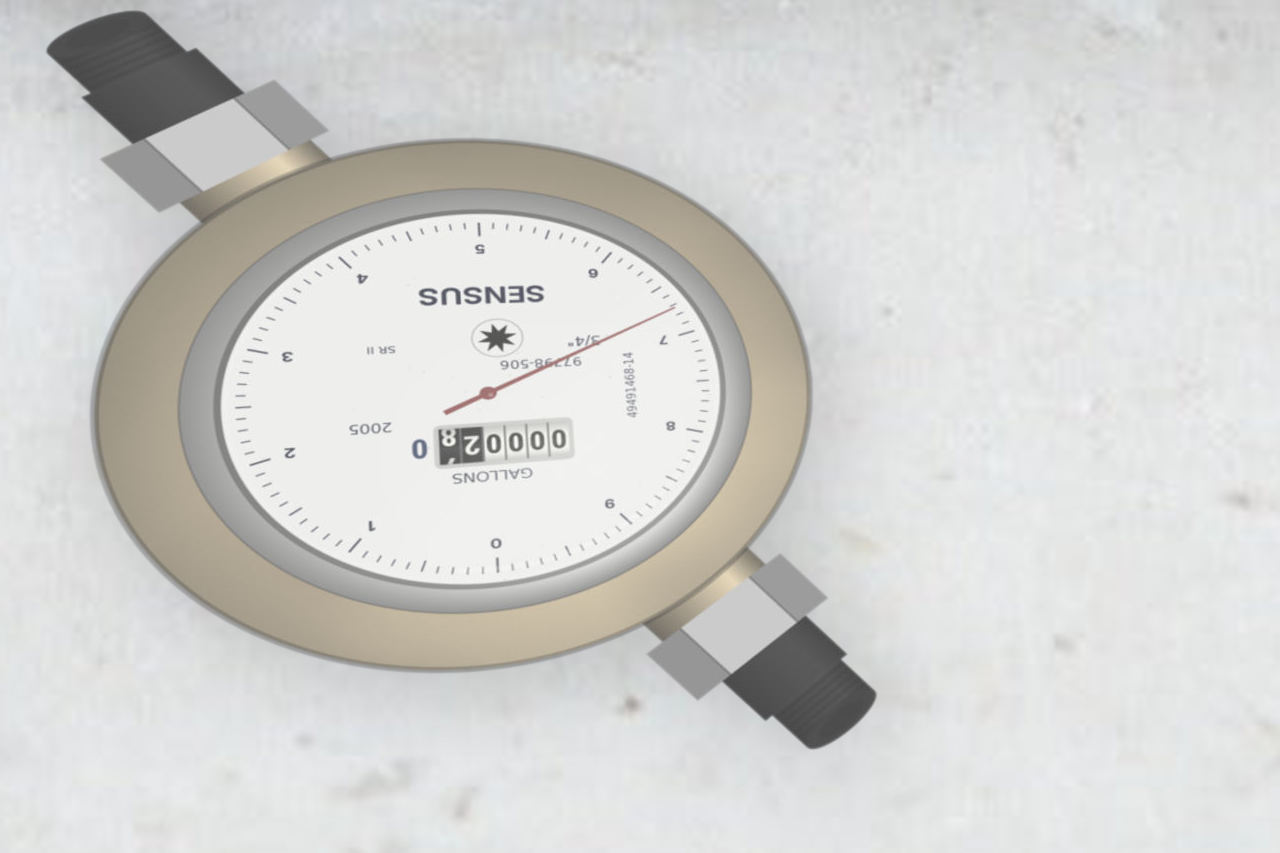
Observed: 276.7,gal
